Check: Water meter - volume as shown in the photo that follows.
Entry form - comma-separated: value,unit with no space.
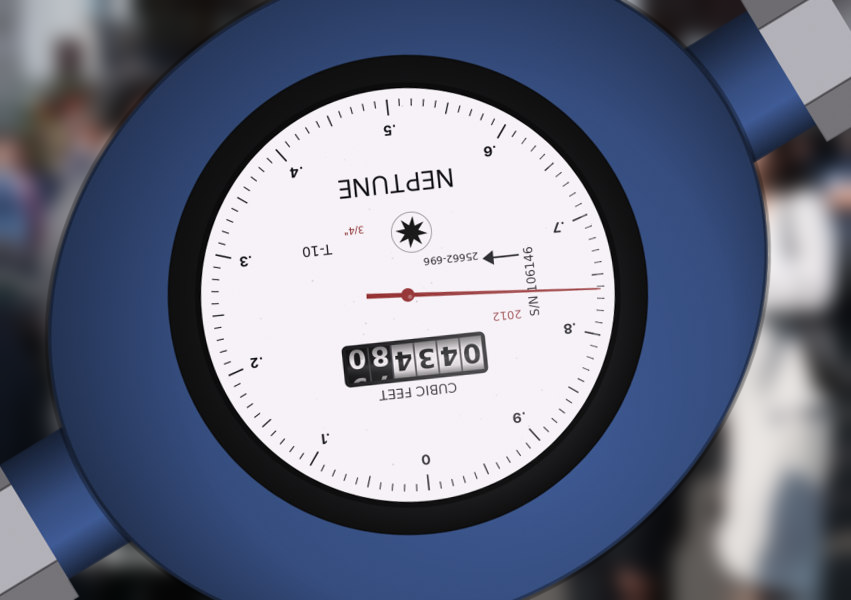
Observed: 43479.76,ft³
